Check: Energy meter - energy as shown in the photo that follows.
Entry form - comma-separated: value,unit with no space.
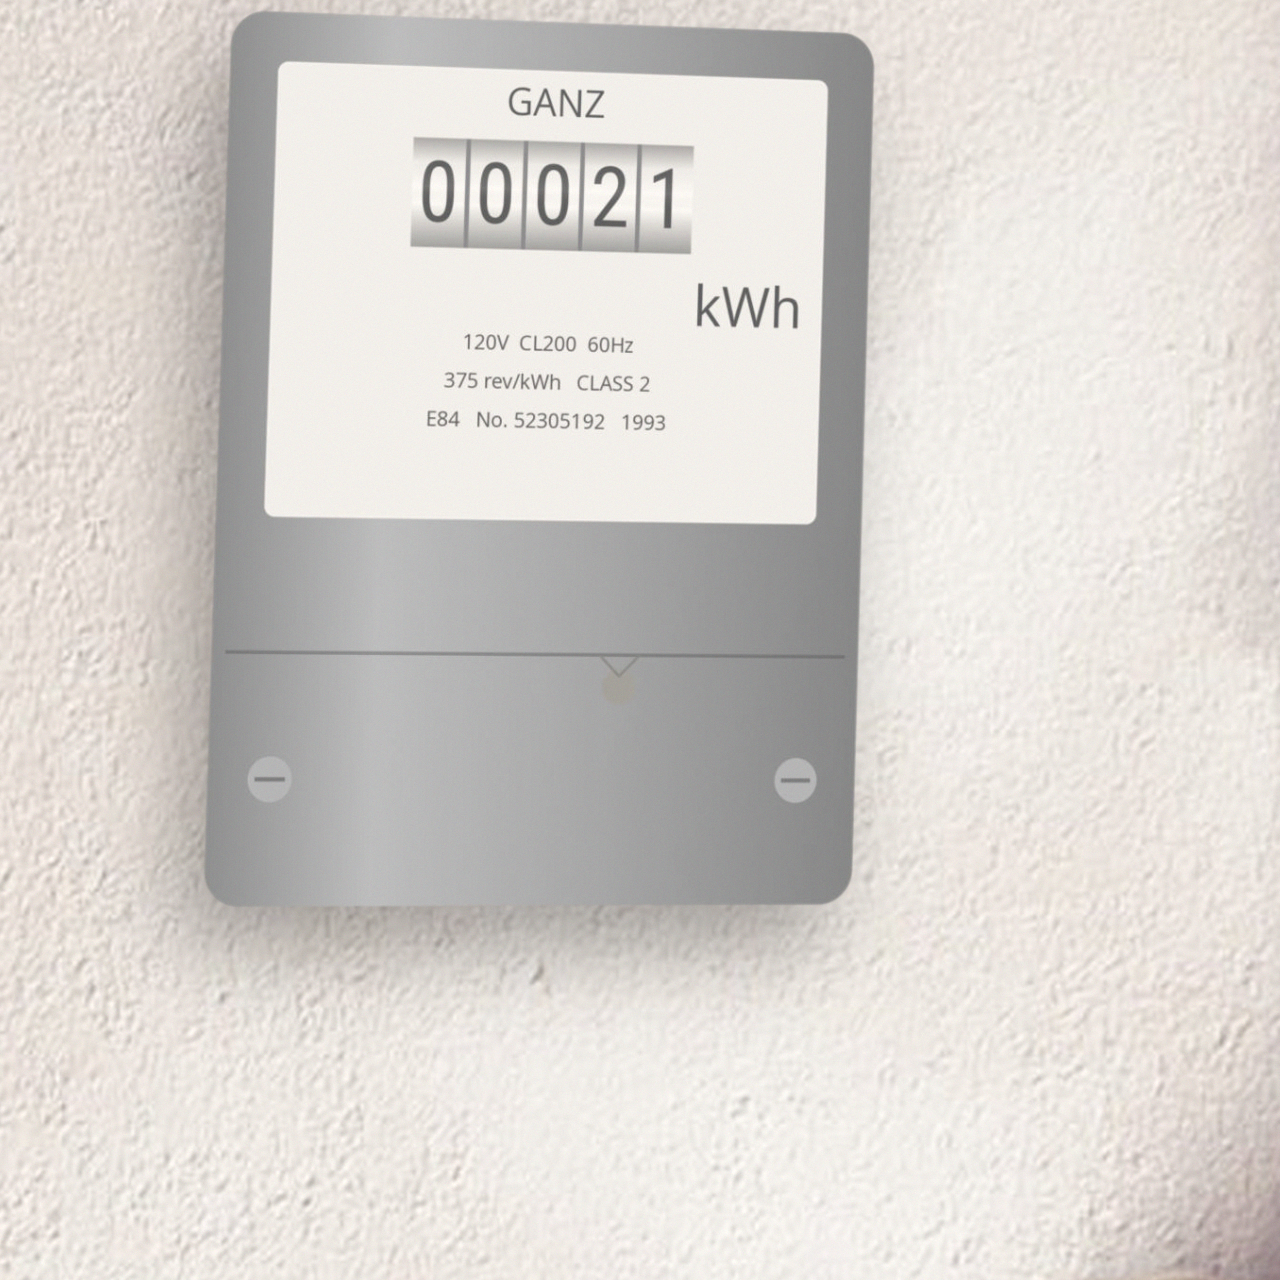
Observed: 21,kWh
